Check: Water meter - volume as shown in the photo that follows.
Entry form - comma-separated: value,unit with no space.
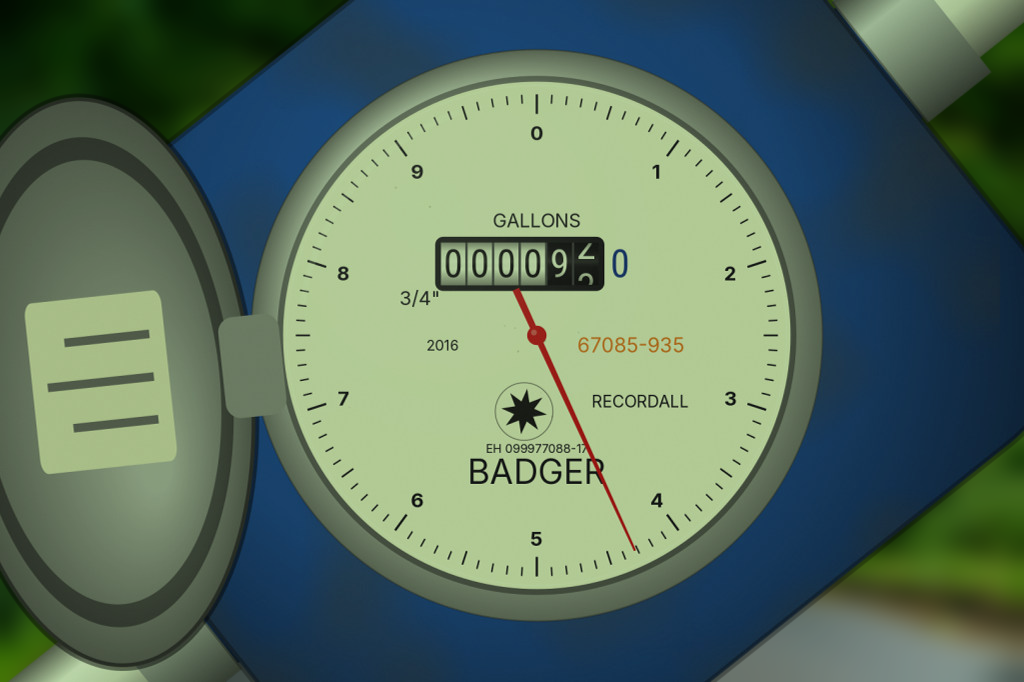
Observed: 924.3,gal
